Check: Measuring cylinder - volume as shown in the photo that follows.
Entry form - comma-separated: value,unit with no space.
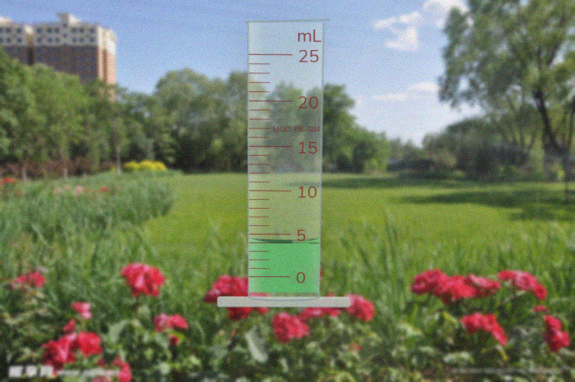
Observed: 4,mL
